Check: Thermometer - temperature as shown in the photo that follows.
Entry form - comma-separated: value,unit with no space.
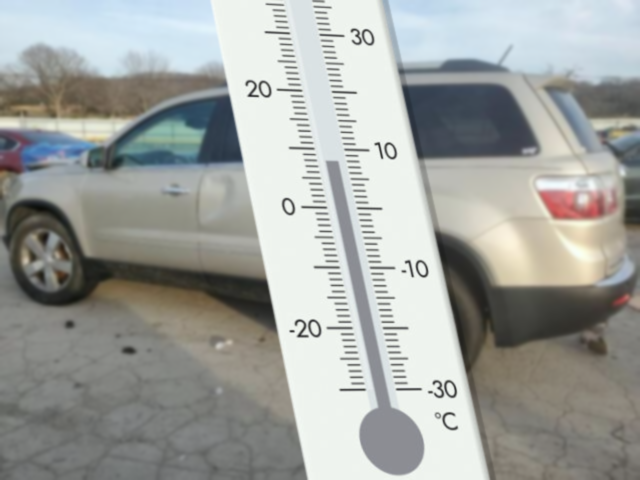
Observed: 8,°C
